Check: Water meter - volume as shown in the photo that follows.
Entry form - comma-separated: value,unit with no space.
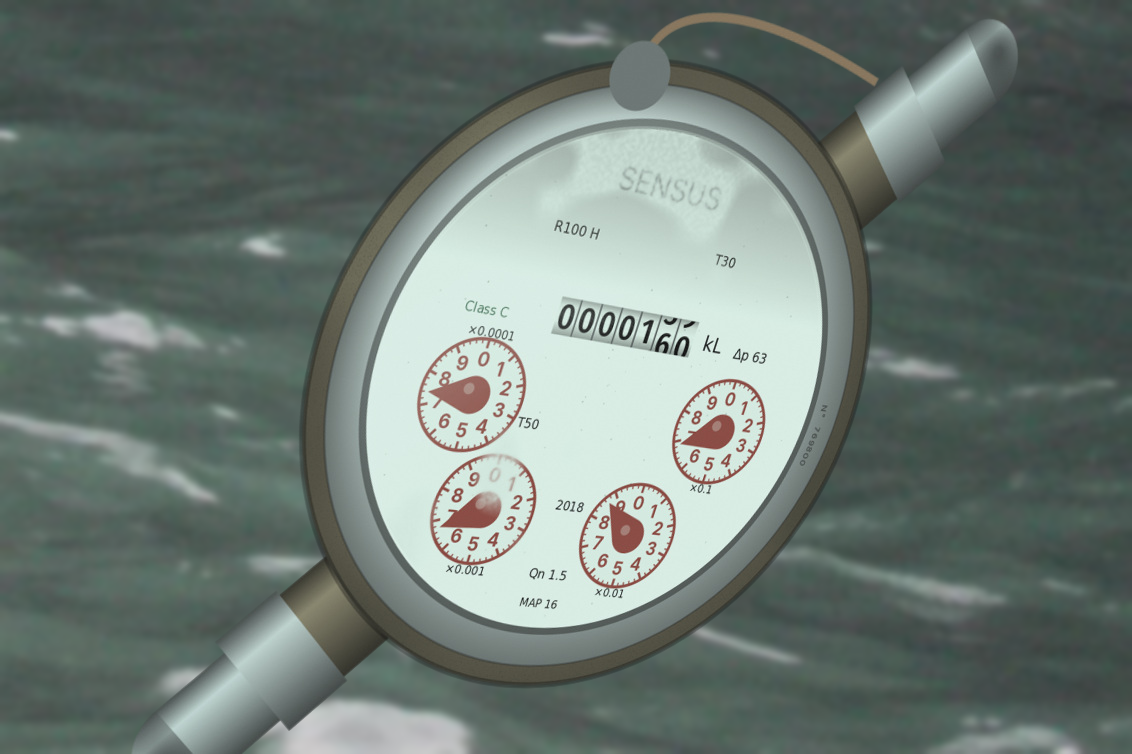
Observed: 159.6867,kL
